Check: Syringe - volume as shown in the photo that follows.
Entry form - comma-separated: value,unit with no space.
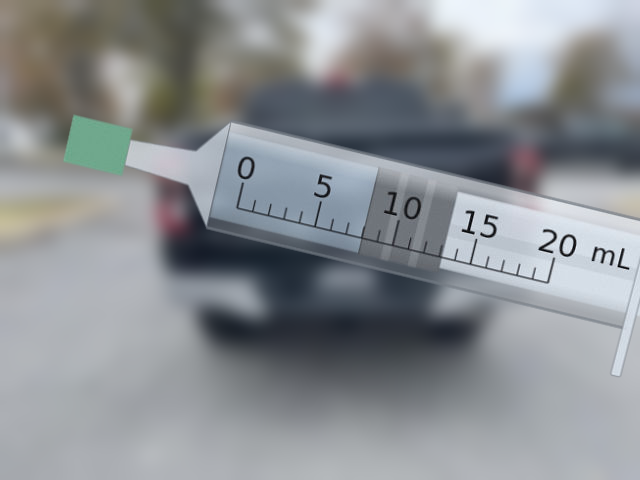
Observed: 8,mL
